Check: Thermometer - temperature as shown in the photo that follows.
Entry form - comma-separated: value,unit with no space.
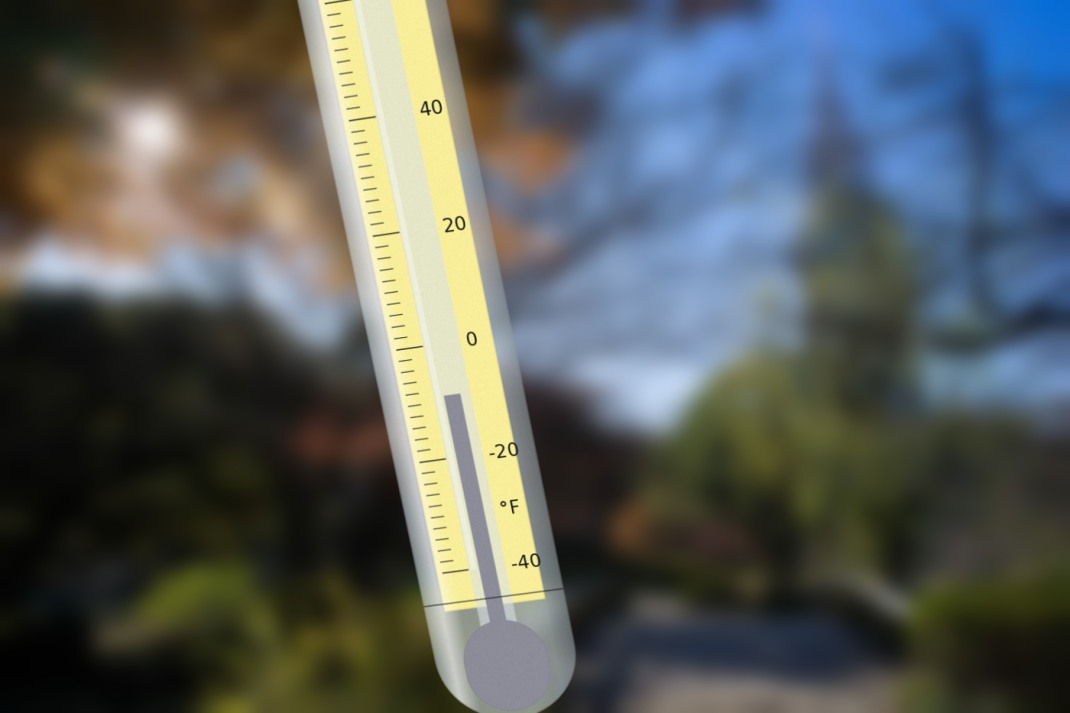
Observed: -9,°F
